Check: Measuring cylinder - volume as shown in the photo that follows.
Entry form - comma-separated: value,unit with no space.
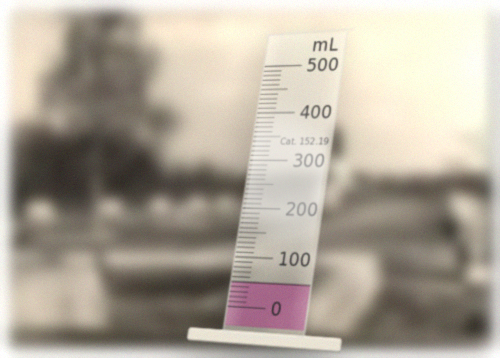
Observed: 50,mL
